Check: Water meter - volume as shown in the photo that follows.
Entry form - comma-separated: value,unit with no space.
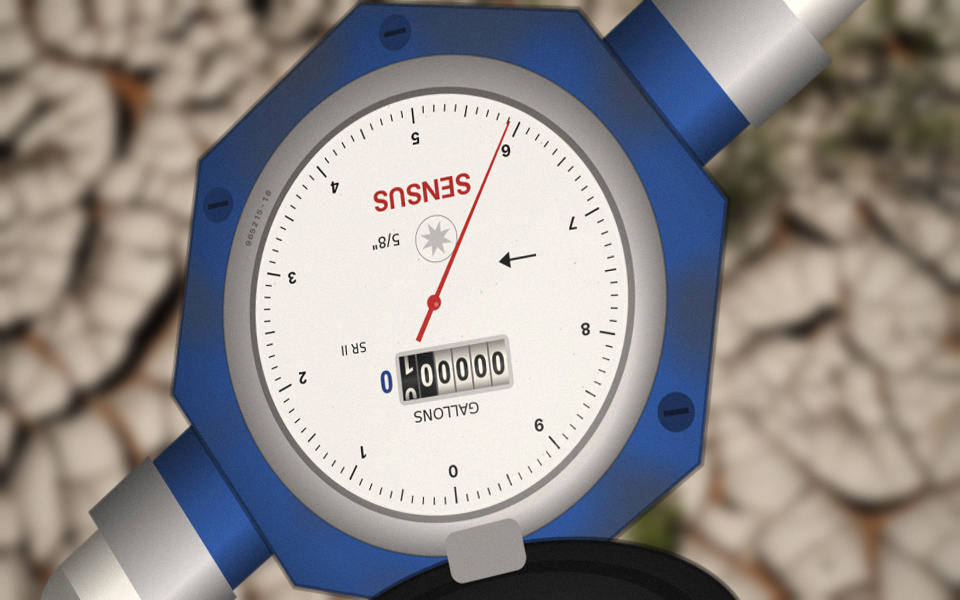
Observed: 5.9,gal
